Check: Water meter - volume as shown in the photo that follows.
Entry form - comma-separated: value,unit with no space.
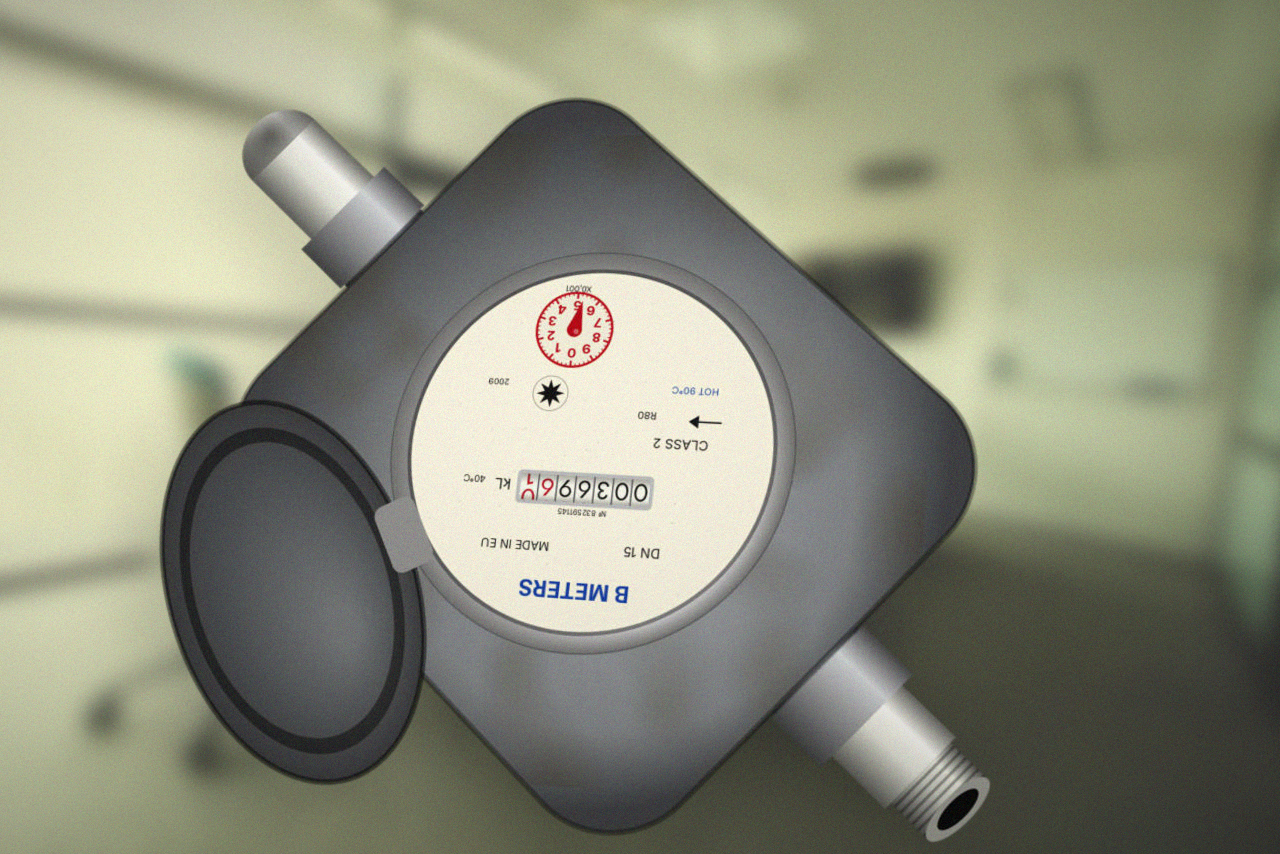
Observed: 369.605,kL
